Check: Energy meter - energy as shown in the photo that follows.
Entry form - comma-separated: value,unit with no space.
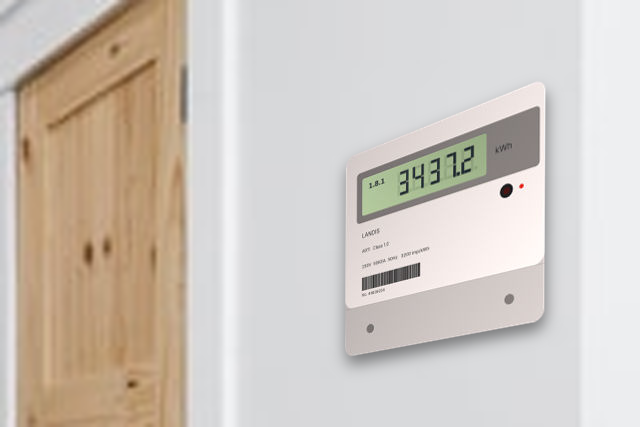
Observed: 3437.2,kWh
